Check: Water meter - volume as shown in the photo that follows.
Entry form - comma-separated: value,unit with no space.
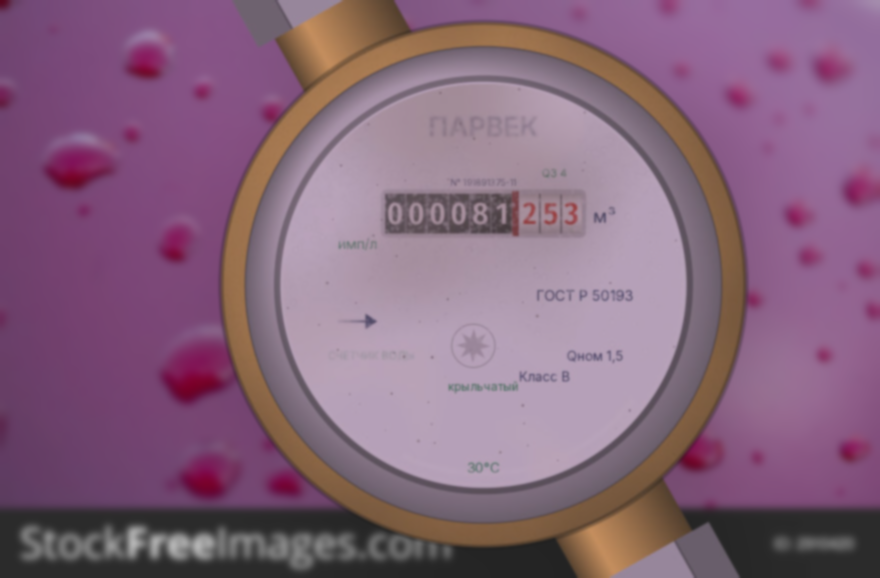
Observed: 81.253,m³
